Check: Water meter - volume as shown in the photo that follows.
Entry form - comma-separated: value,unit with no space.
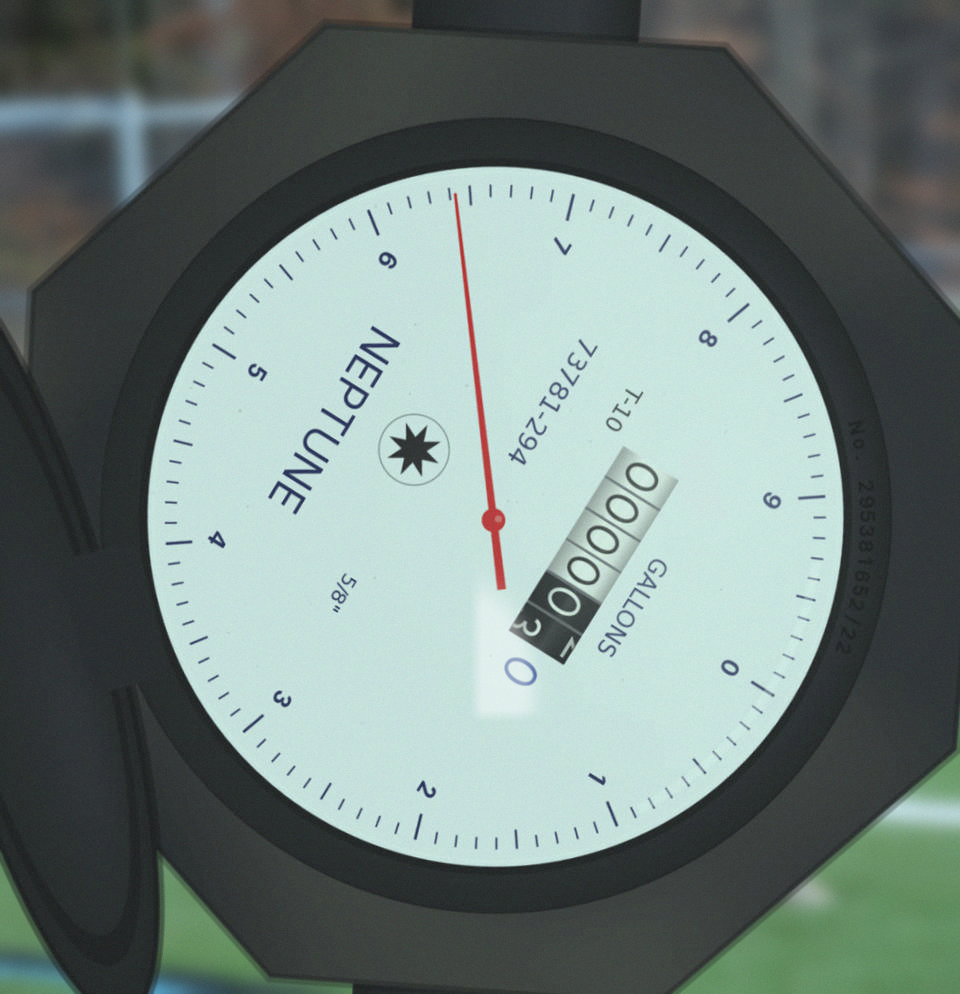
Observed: 26.4,gal
